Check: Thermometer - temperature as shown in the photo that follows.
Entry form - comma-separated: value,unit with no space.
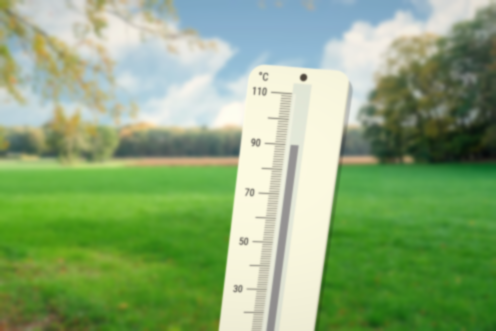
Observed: 90,°C
